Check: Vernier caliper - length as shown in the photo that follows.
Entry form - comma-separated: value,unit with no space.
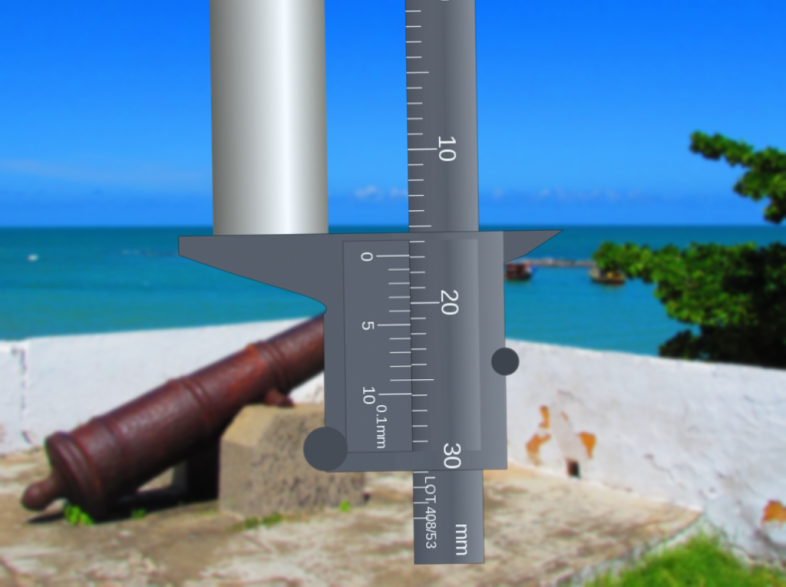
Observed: 16.9,mm
